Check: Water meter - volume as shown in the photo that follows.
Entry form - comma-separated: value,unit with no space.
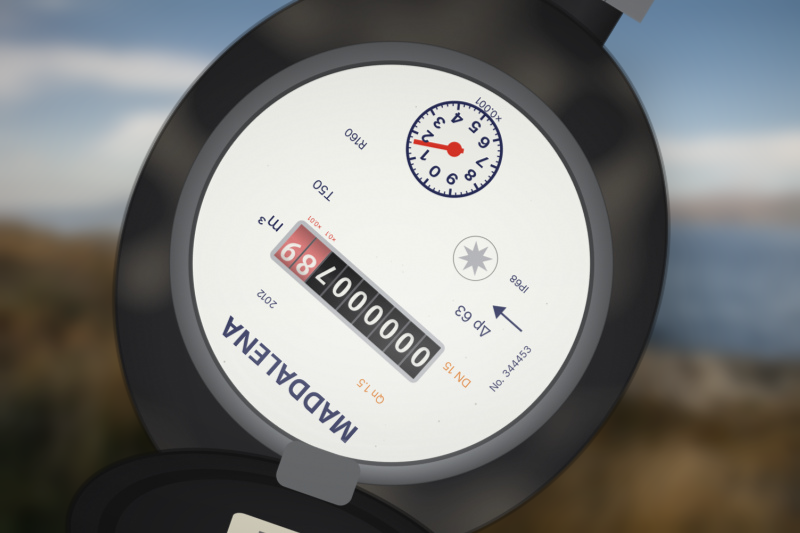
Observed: 7.891,m³
